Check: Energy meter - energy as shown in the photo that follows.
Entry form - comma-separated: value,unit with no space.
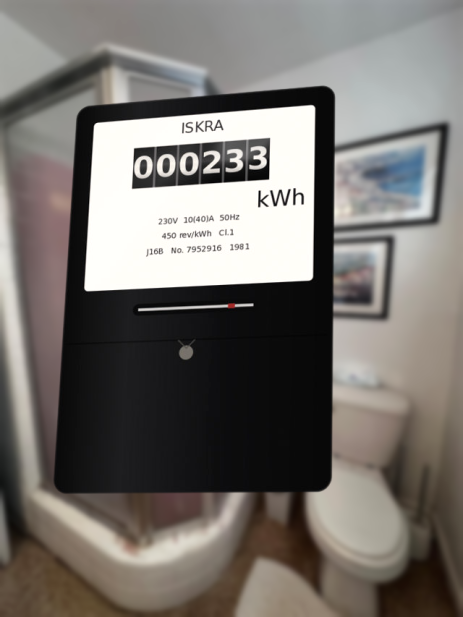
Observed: 233,kWh
